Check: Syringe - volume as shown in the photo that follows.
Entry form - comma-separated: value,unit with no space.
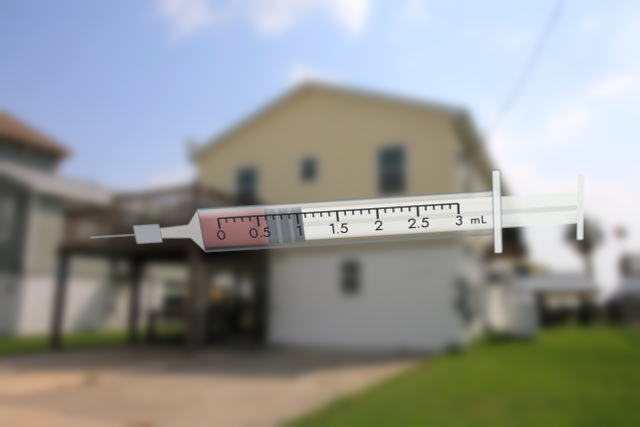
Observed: 0.6,mL
